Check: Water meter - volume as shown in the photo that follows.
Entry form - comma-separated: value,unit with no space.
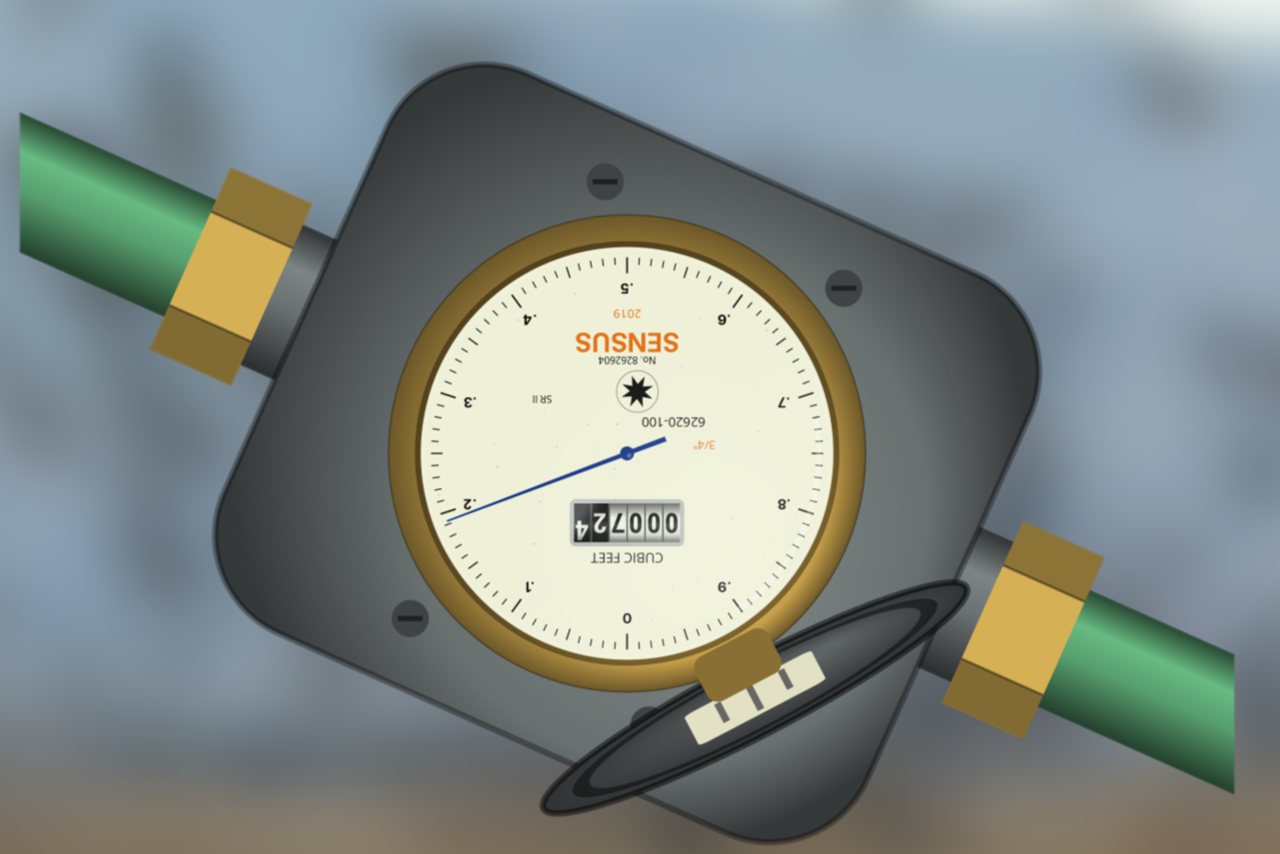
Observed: 724.19,ft³
